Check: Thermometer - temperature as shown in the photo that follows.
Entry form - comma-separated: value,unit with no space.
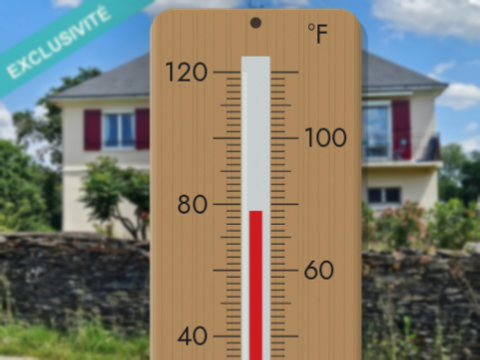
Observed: 78,°F
